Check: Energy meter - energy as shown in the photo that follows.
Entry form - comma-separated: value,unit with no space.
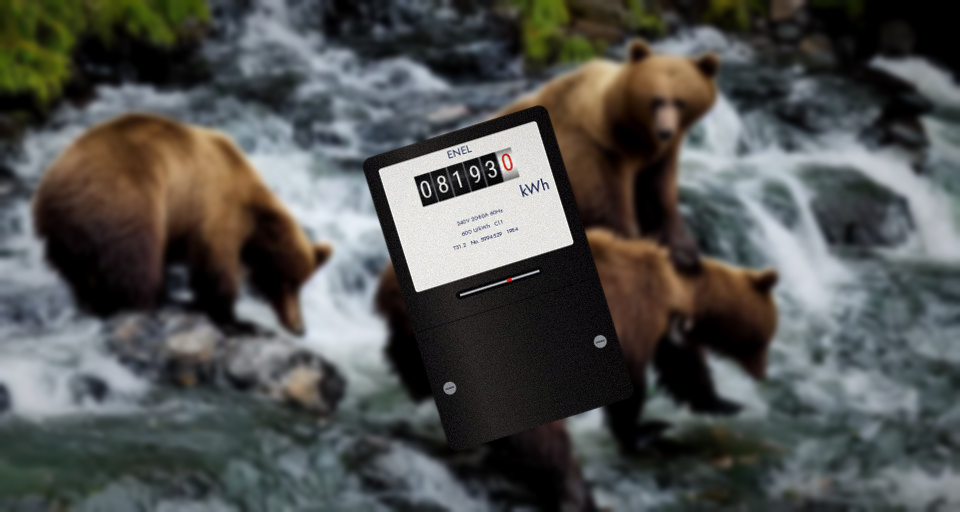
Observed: 8193.0,kWh
